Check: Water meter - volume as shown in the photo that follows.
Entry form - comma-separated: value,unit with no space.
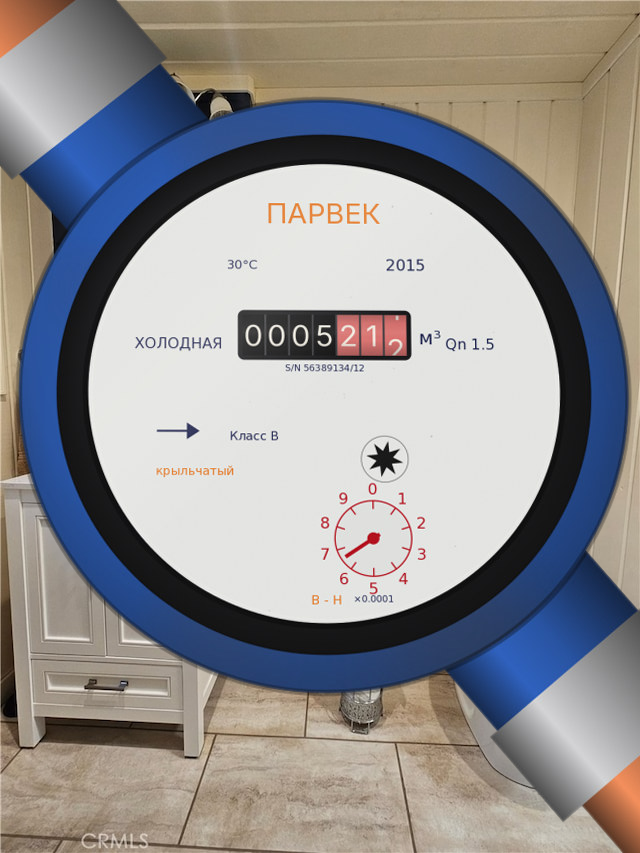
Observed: 5.2116,m³
